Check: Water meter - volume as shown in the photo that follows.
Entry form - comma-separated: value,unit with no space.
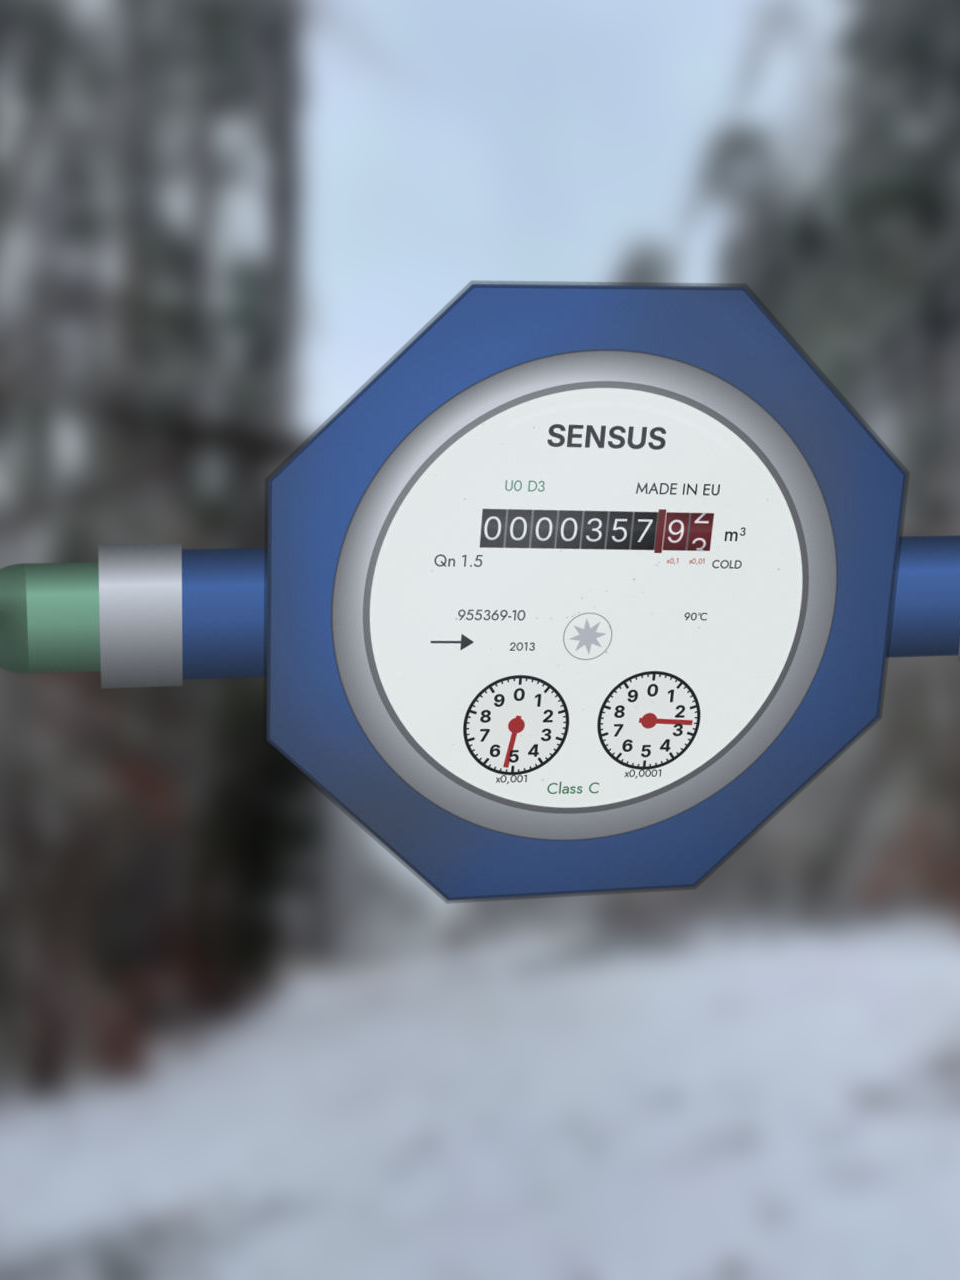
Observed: 357.9252,m³
